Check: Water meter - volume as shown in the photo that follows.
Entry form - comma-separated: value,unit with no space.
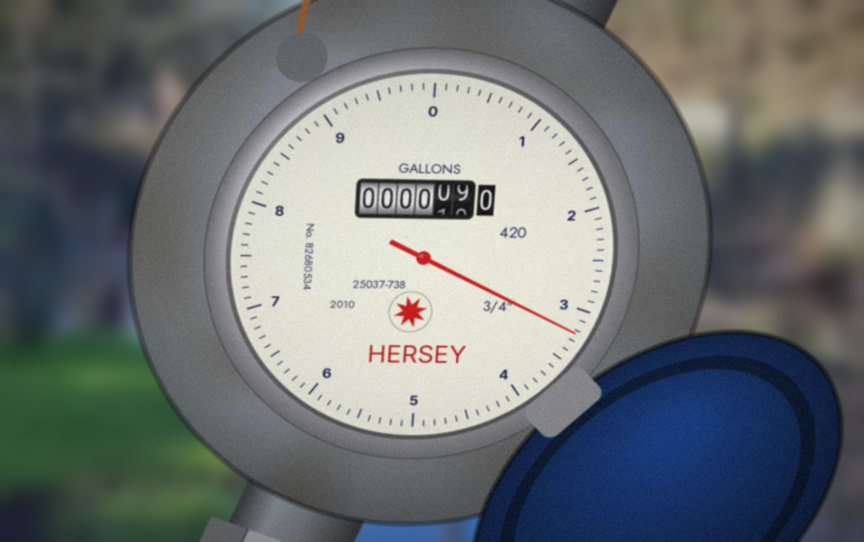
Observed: 93.2,gal
